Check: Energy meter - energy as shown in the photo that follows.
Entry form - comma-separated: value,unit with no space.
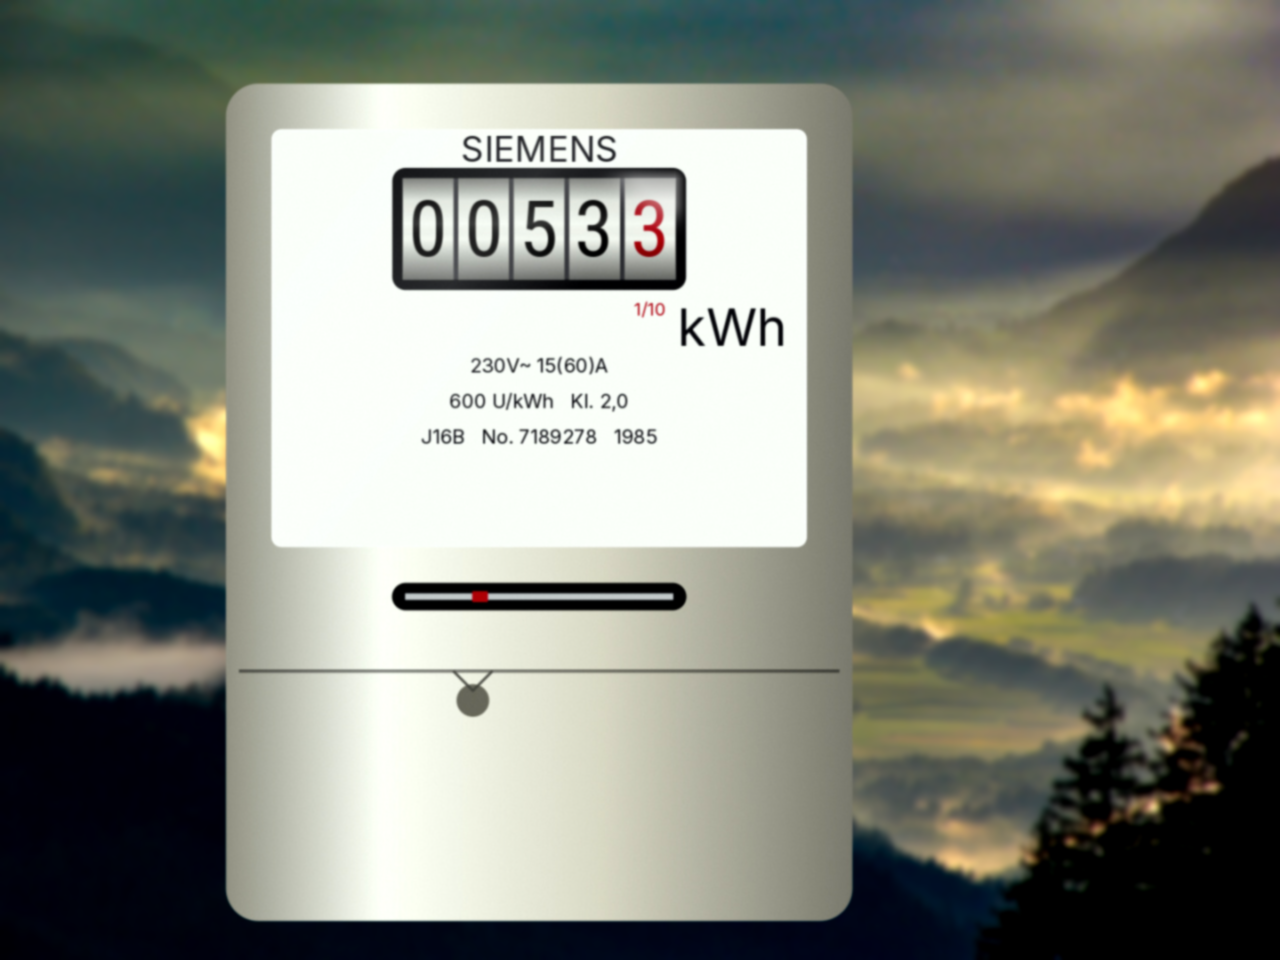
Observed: 53.3,kWh
